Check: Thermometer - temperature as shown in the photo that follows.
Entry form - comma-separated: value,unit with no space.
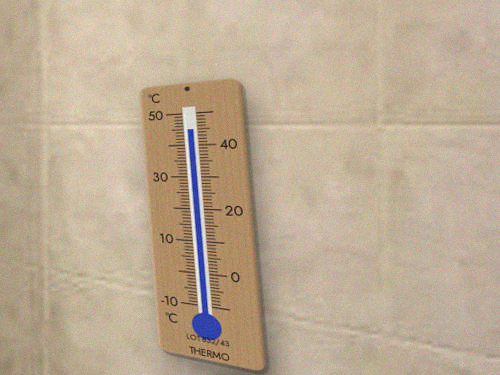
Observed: 45,°C
